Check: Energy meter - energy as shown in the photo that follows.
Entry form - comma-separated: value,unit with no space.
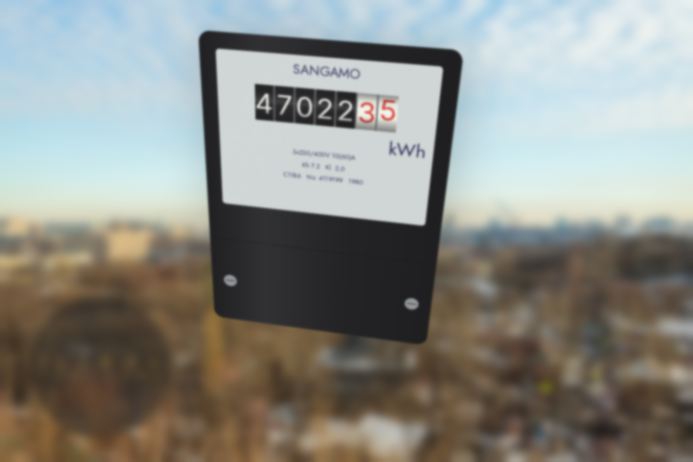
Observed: 47022.35,kWh
